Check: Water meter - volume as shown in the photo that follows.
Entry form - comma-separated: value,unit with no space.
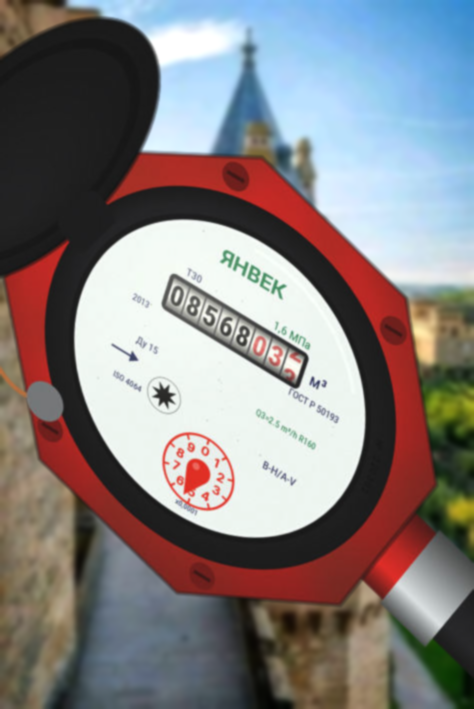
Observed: 8568.0325,m³
